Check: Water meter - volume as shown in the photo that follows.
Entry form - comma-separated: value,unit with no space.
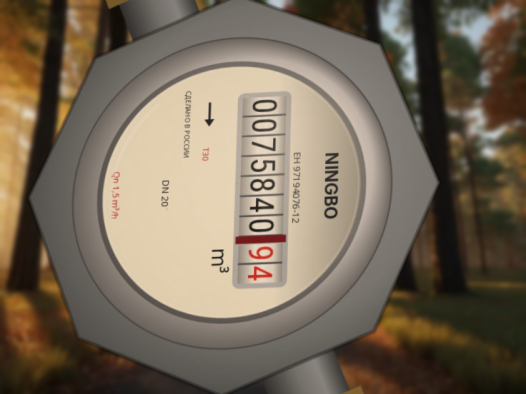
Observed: 75840.94,m³
